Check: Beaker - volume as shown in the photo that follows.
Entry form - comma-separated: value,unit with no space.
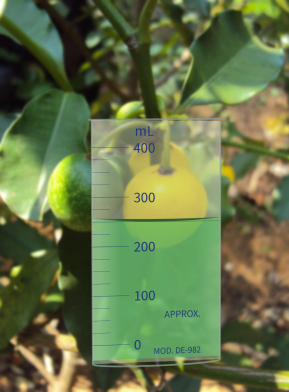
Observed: 250,mL
